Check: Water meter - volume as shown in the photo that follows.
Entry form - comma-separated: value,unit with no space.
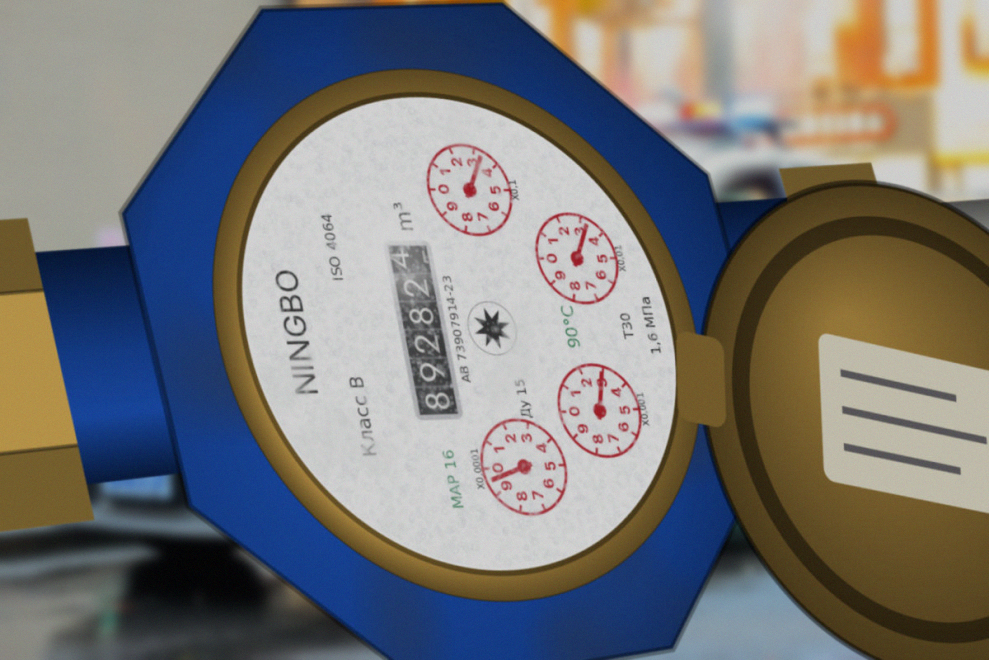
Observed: 892824.3329,m³
